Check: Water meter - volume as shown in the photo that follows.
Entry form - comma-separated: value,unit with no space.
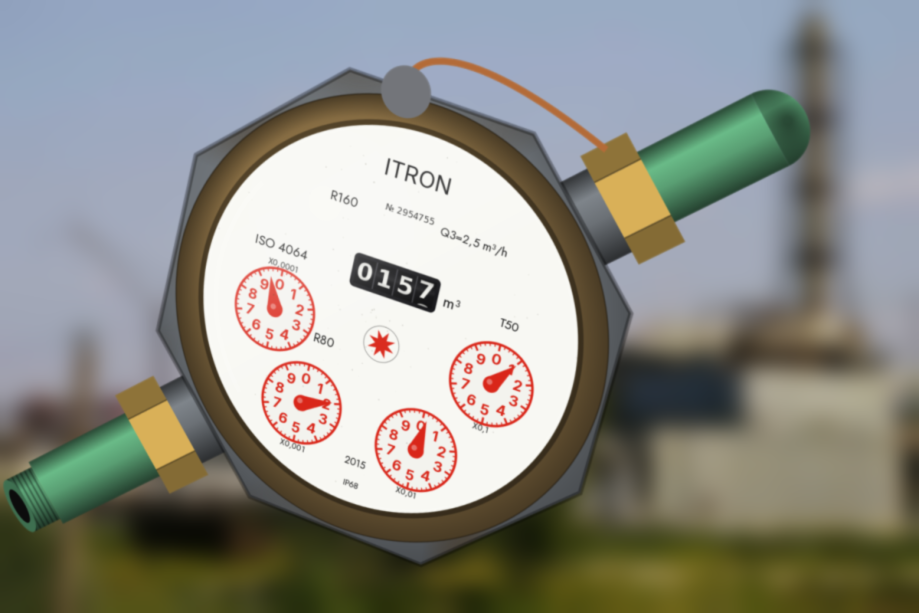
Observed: 157.1019,m³
